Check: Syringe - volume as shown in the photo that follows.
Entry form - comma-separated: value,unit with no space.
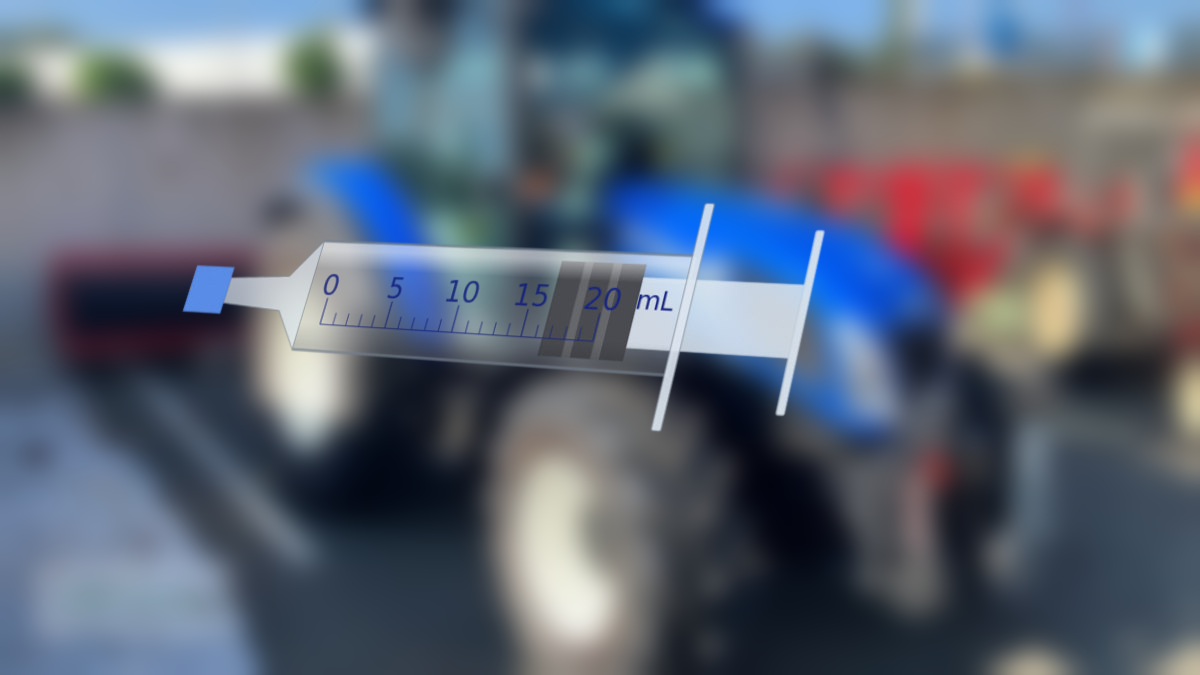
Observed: 16.5,mL
